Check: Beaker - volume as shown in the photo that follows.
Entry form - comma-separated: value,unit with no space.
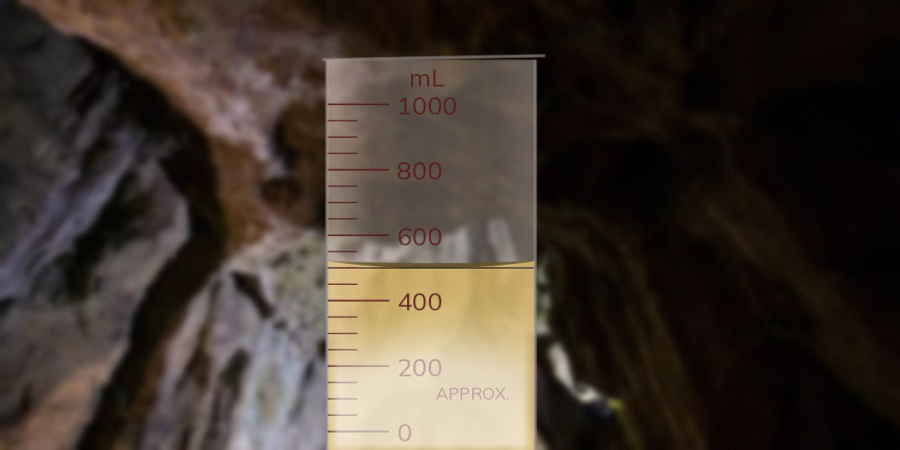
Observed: 500,mL
